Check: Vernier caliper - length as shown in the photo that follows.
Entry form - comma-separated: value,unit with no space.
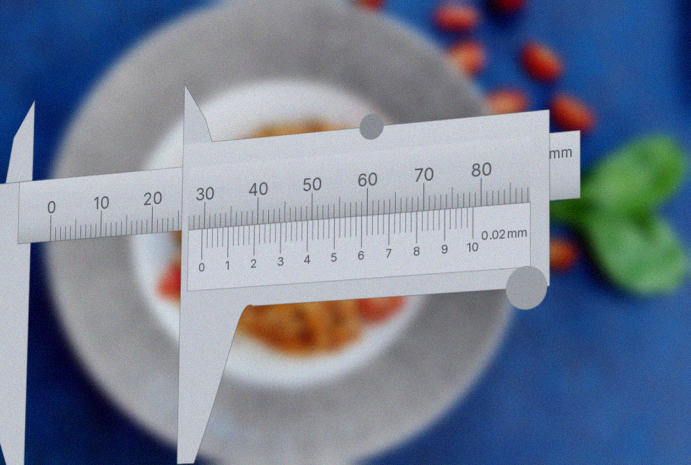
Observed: 29.6,mm
